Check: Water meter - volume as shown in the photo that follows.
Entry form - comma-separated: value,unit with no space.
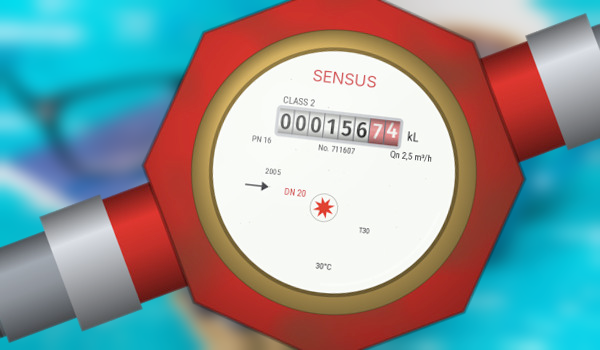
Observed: 156.74,kL
